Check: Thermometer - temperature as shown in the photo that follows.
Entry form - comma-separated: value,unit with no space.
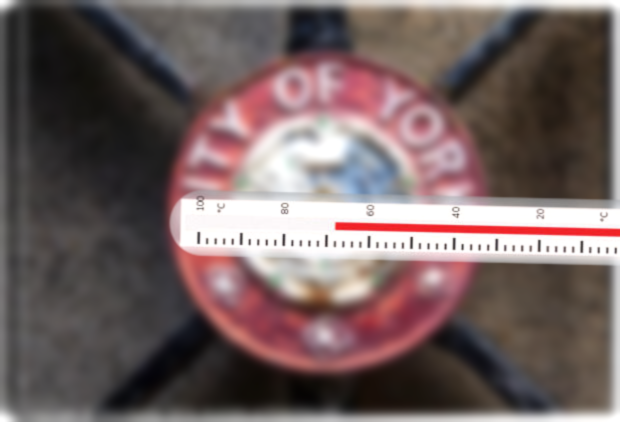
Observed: 68,°C
